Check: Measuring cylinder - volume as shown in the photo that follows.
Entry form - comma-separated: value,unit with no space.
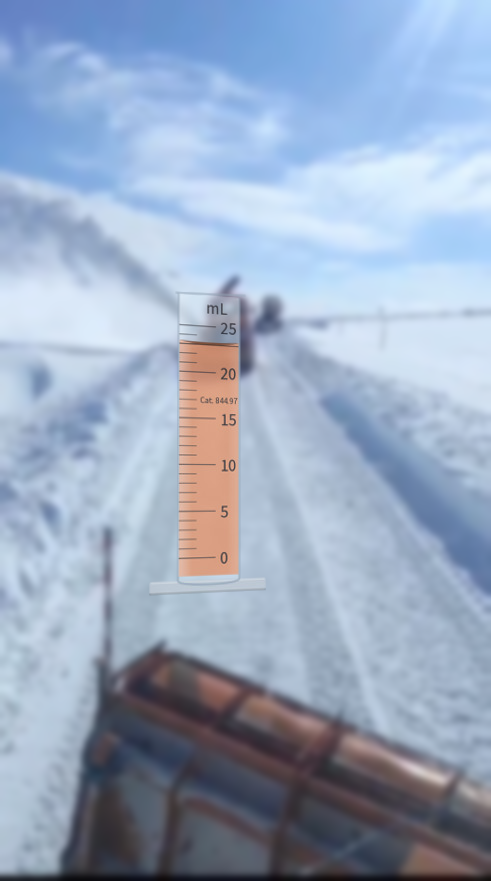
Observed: 23,mL
